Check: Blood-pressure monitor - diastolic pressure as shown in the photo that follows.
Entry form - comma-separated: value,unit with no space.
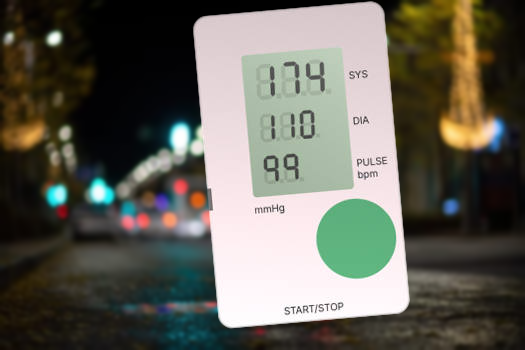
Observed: 110,mmHg
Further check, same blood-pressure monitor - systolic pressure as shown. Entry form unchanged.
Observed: 174,mmHg
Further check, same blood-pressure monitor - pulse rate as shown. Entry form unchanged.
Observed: 99,bpm
